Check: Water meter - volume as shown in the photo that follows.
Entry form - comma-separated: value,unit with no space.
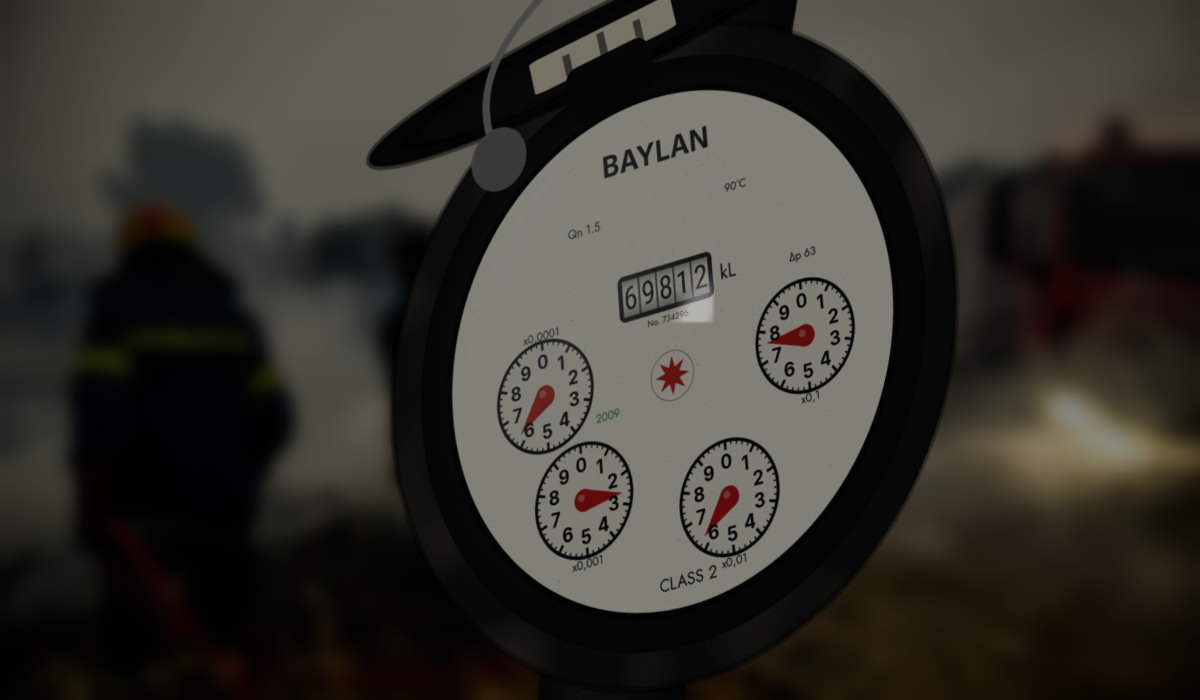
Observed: 69812.7626,kL
